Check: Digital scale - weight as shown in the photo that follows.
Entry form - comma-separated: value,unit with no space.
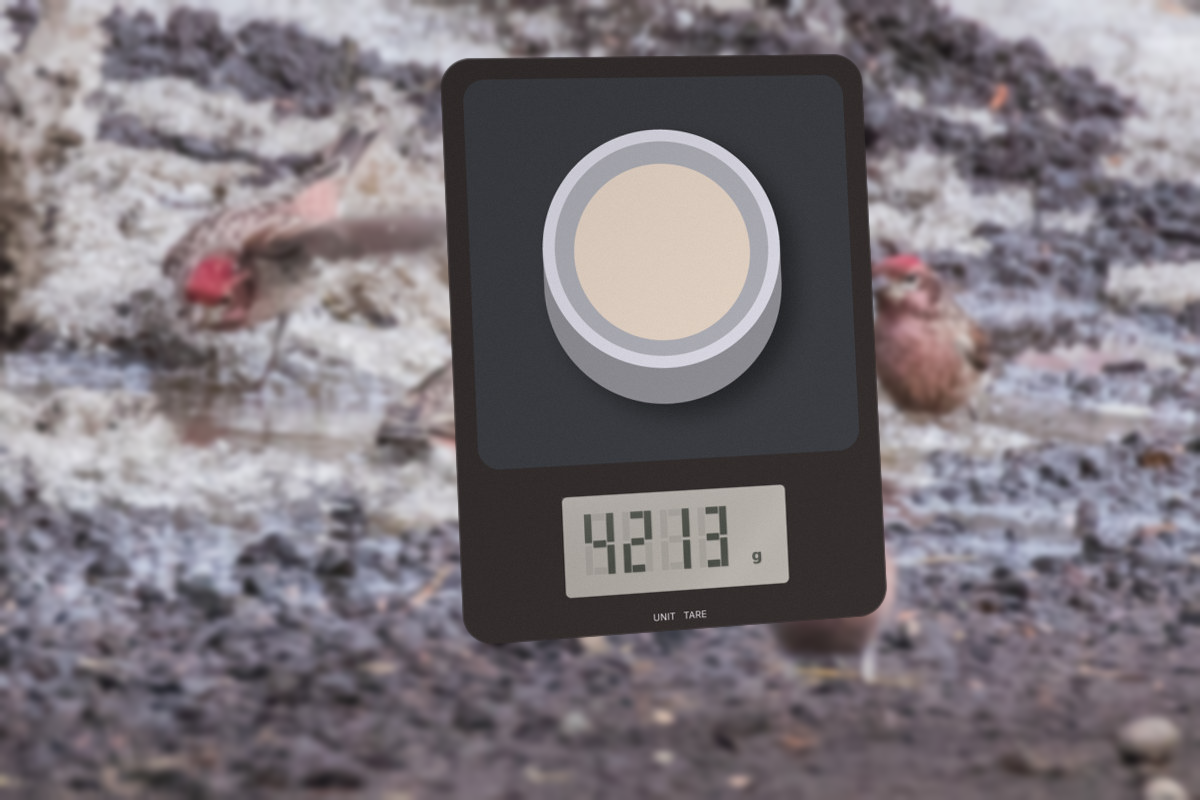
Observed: 4213,g
